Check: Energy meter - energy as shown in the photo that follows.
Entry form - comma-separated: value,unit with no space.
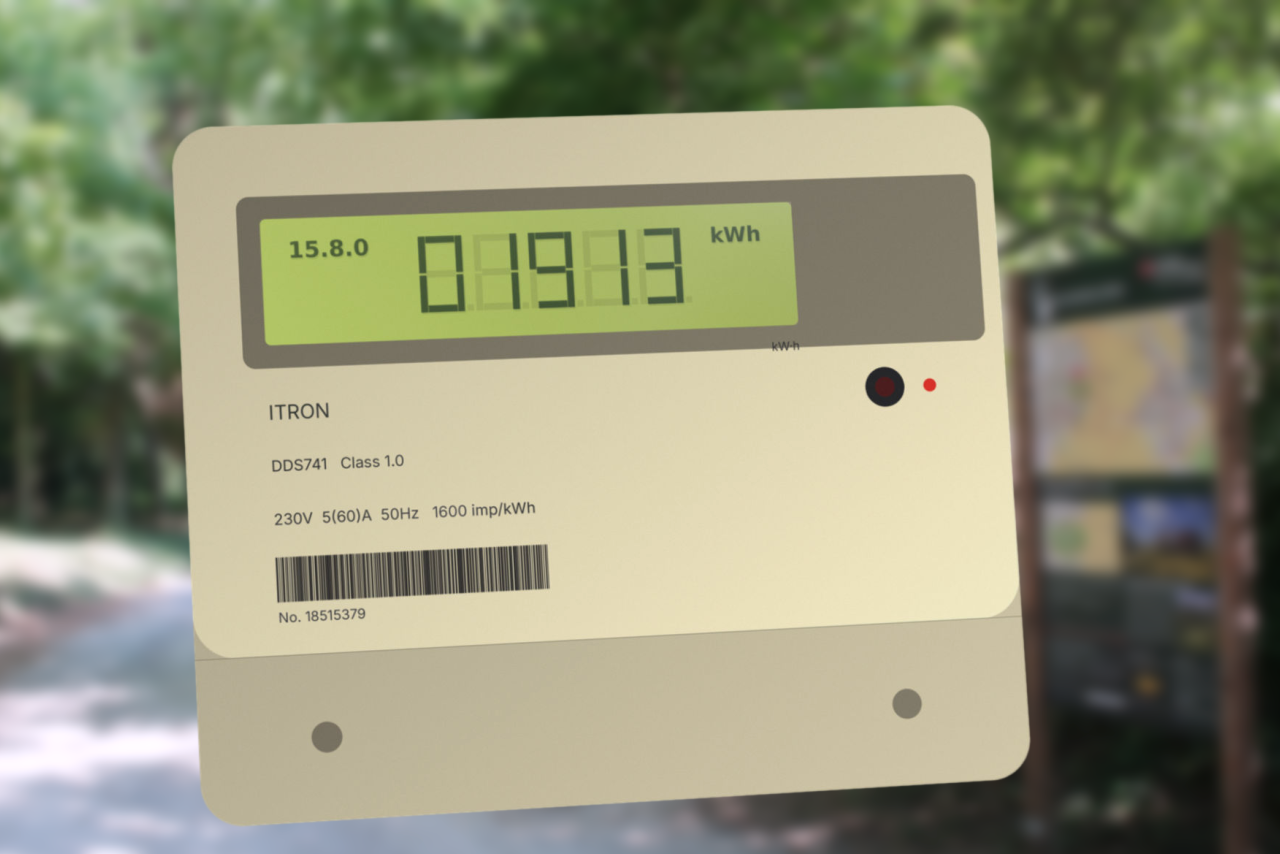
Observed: 1913,kWh
